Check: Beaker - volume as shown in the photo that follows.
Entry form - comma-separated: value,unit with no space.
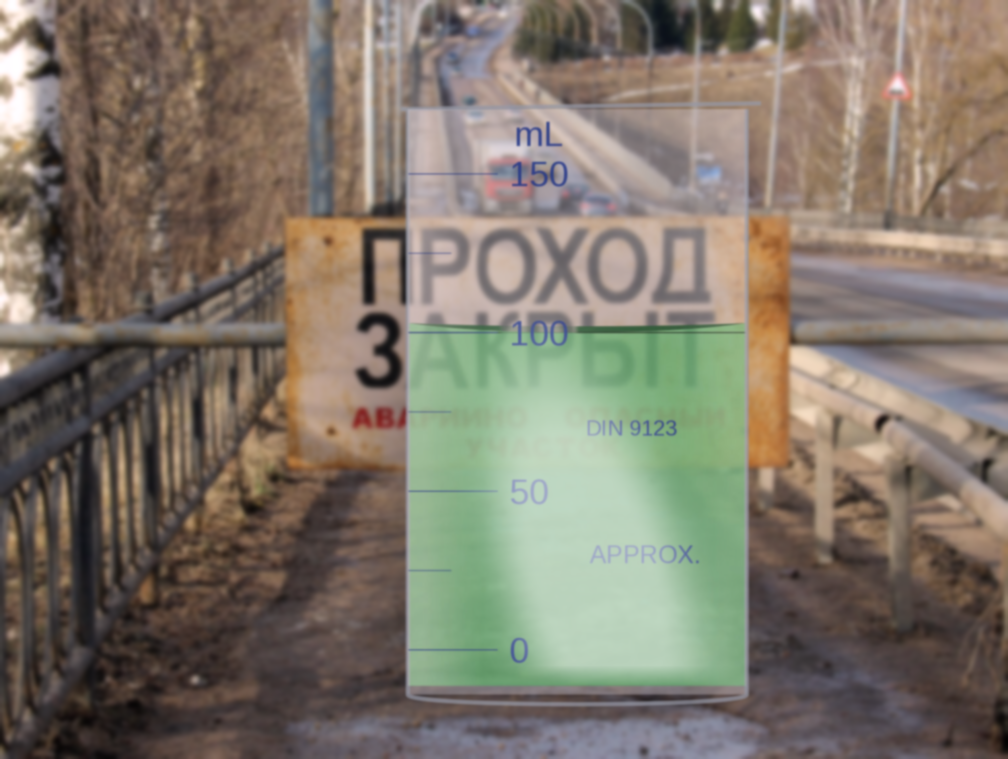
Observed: 100,mL
